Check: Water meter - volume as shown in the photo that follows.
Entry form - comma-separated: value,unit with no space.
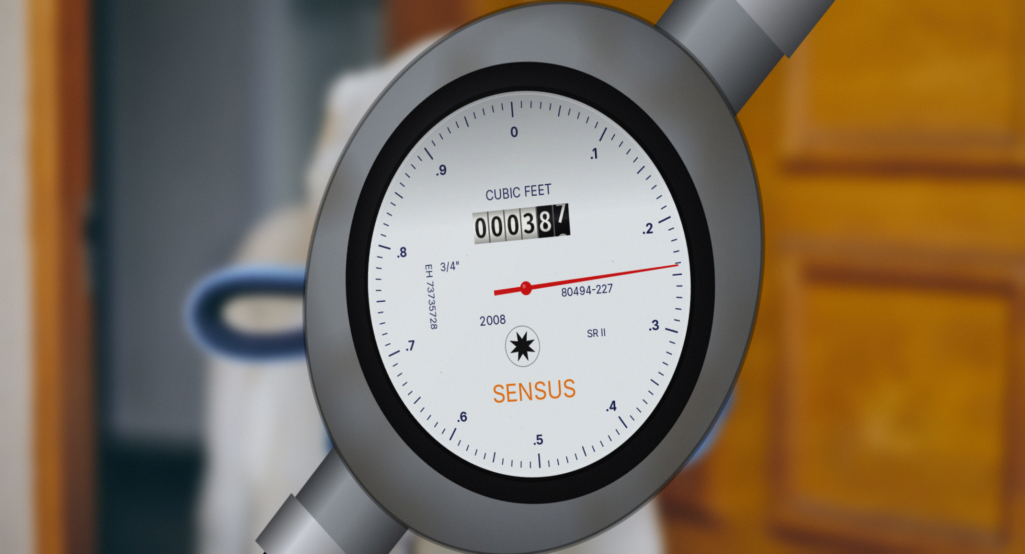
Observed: 387.24,ft³
